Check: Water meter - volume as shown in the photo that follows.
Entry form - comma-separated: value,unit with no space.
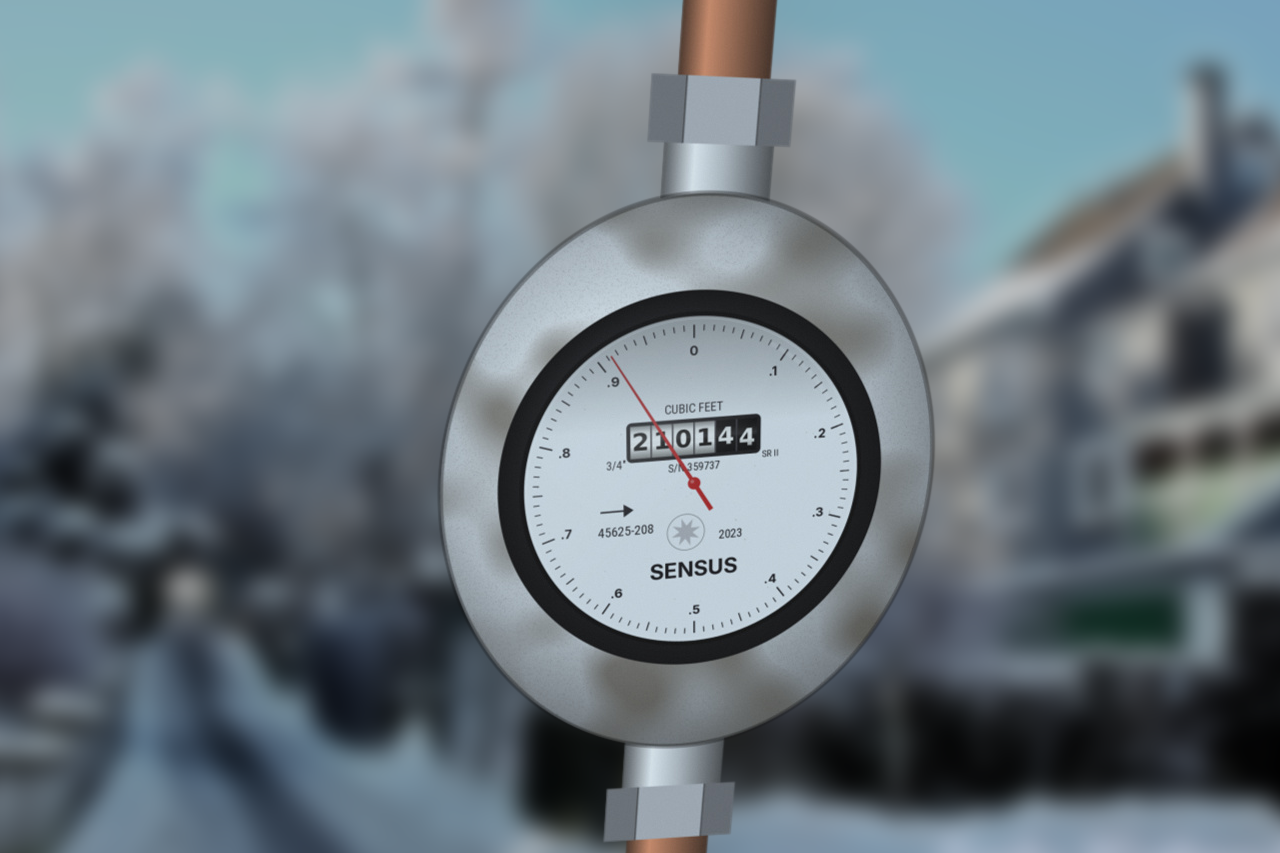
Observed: 210143.91,ft³
